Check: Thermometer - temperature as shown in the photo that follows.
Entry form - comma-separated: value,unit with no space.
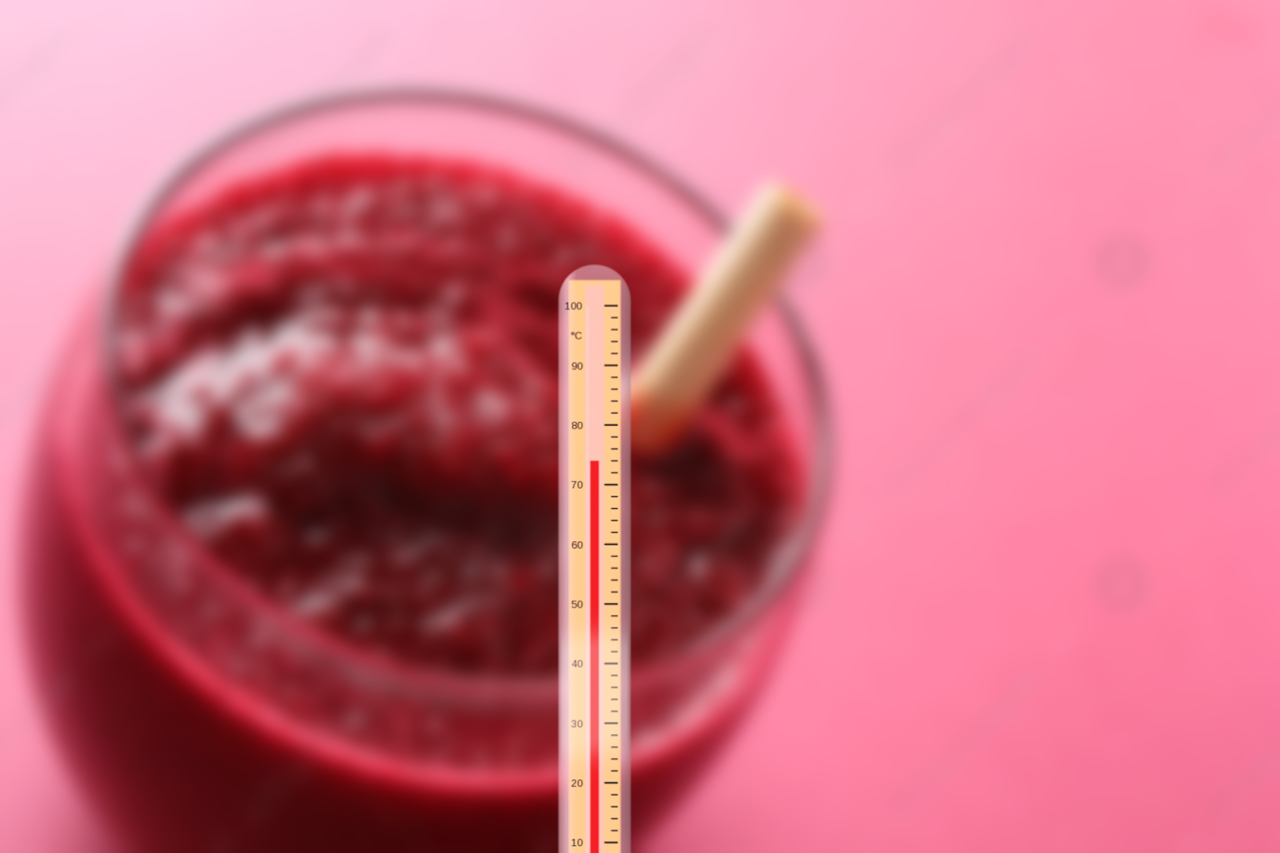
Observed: 74,°C
